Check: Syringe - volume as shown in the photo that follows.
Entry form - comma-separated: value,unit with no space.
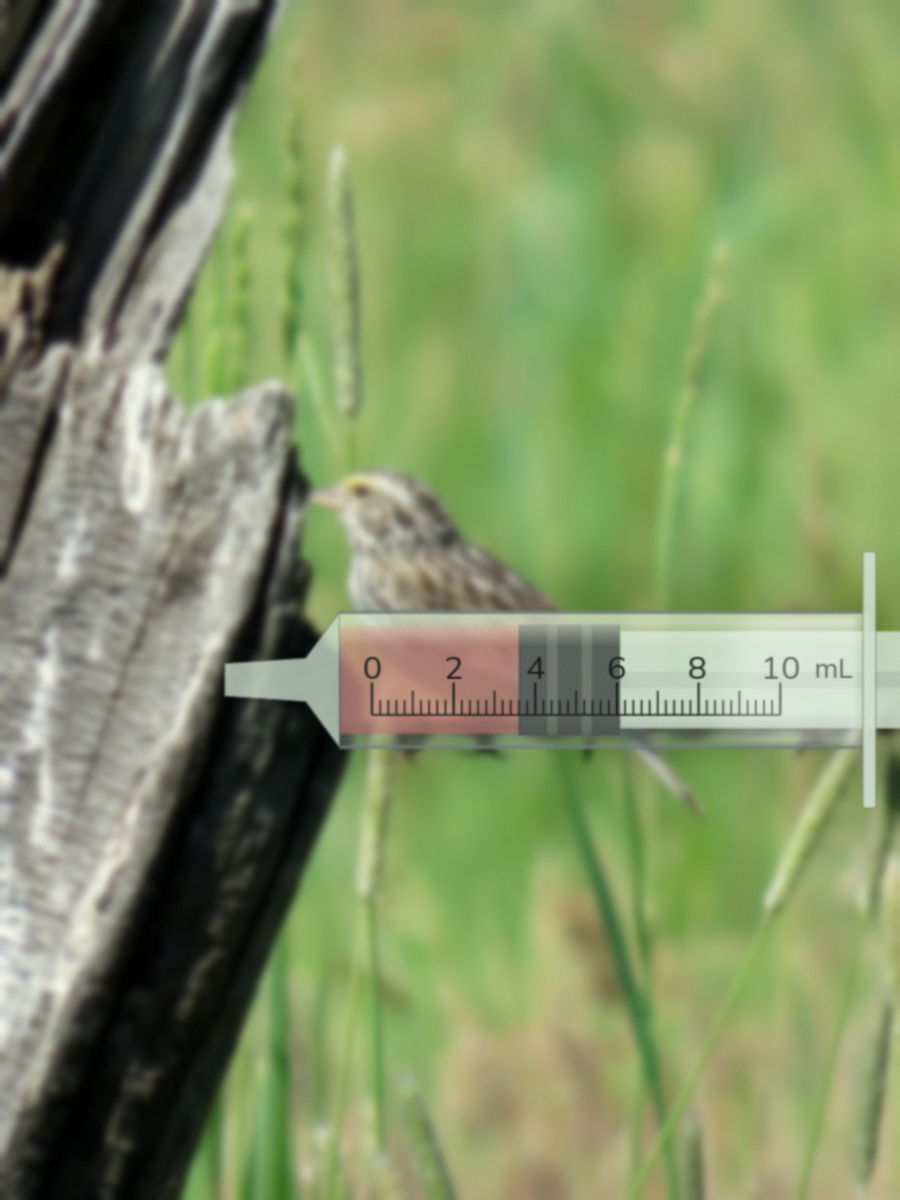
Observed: 3.6,mL
